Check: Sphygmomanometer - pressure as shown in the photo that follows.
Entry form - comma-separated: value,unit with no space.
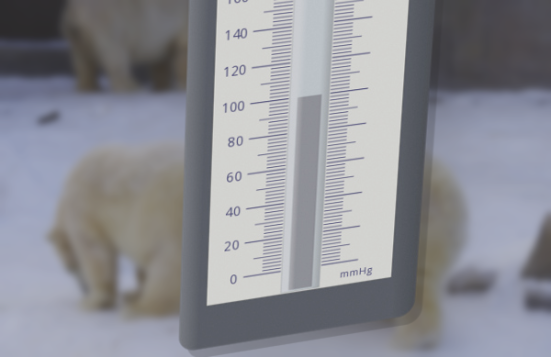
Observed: 100,mmHg
